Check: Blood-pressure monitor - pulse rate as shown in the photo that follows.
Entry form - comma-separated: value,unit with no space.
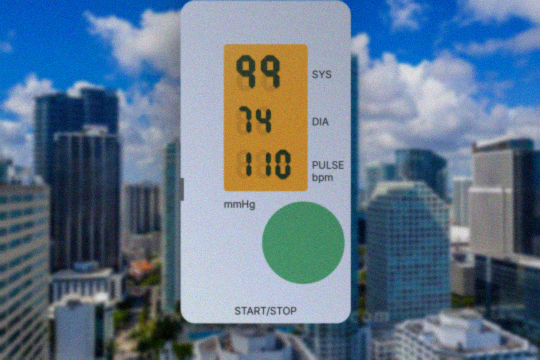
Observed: 110,bpm
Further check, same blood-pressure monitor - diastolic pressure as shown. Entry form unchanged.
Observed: 74,mmHg
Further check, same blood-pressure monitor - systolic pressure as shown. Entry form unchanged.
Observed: 99,mmHg
